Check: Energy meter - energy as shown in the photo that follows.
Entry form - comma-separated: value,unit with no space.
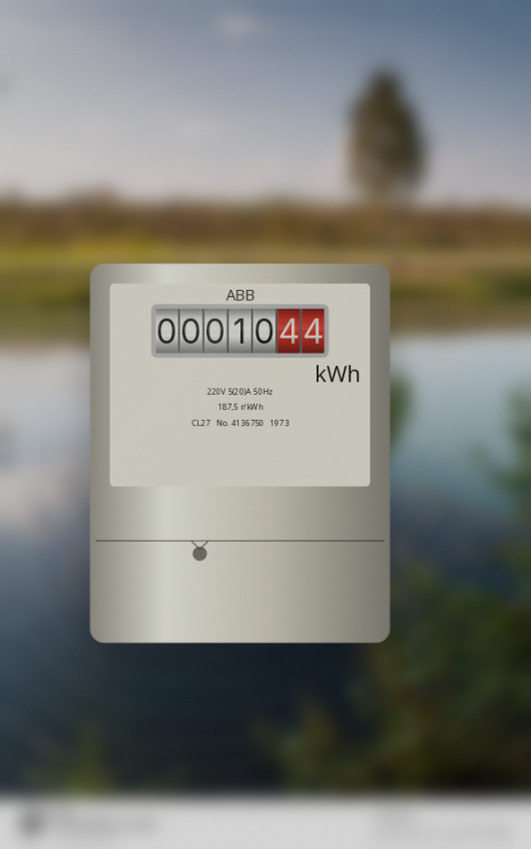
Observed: 10.44,kWh
